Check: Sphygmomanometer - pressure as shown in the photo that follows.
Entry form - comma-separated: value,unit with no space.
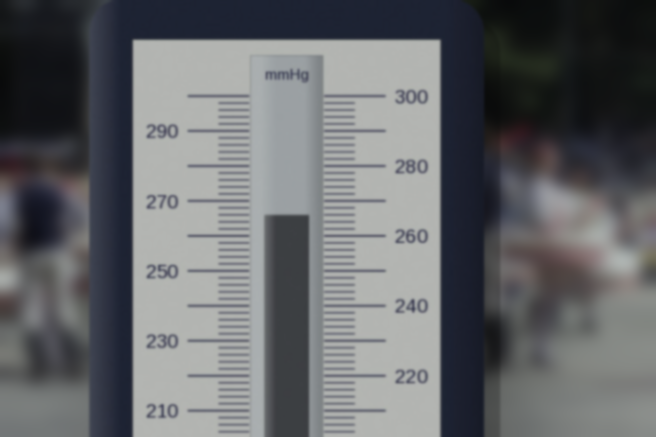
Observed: 266,mmHg
